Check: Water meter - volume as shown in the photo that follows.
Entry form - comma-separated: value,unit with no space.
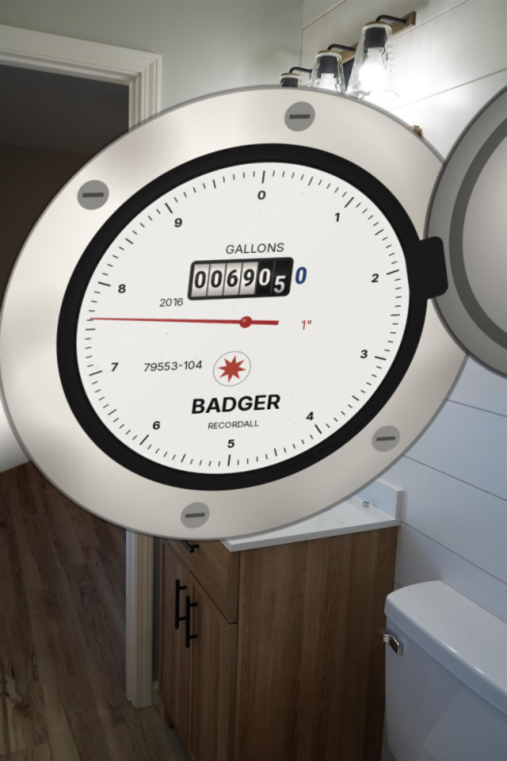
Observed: 69047.6,gal
